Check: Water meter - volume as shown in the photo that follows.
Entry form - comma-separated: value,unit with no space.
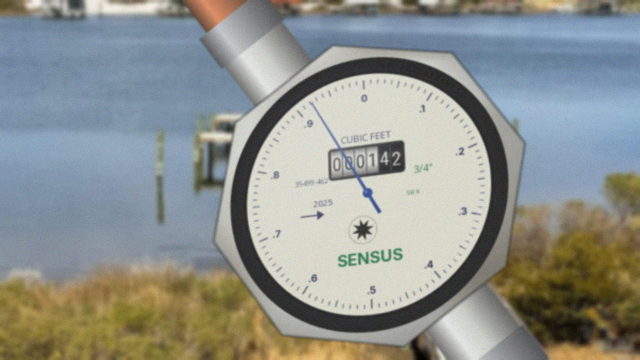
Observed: 141.92,ft³
